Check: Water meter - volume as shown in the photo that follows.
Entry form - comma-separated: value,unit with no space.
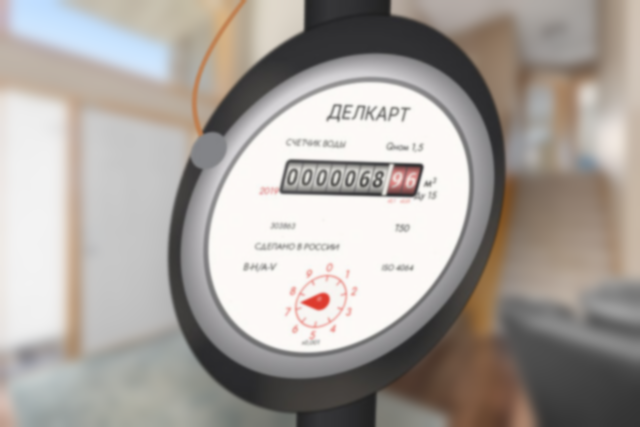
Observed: 68.967,m³
